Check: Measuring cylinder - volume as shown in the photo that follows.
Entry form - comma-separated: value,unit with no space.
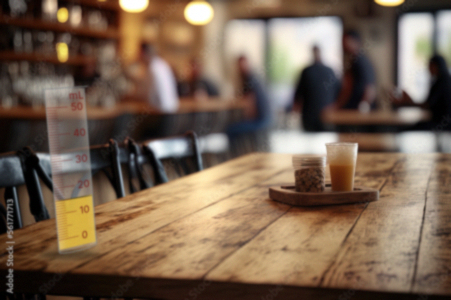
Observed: 15,mL
